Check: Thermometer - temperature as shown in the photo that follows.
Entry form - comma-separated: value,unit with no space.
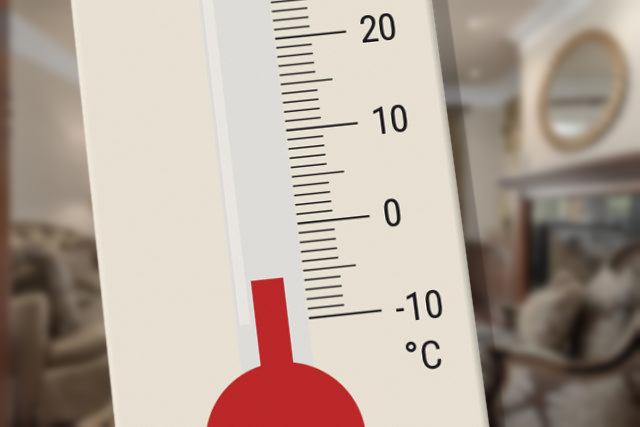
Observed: -5.5,°C
